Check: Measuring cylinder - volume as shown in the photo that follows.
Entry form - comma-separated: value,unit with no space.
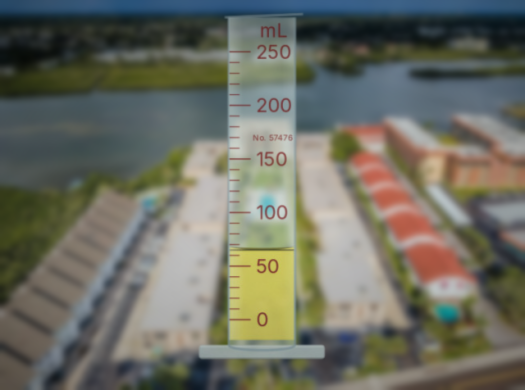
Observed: 65,mL
